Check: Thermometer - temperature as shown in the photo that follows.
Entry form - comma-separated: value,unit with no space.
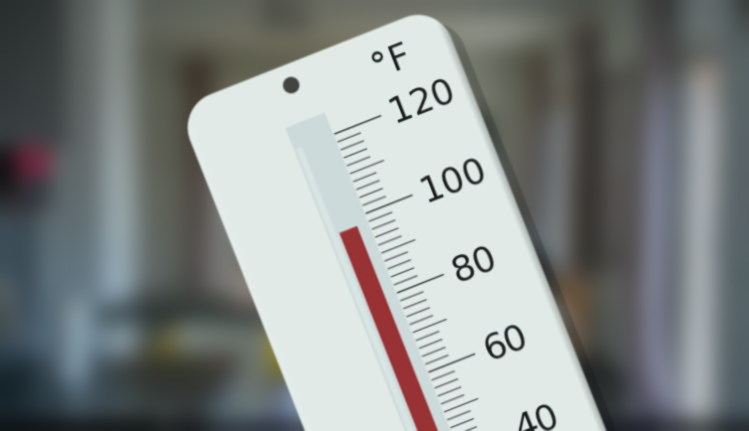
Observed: 98,°F
